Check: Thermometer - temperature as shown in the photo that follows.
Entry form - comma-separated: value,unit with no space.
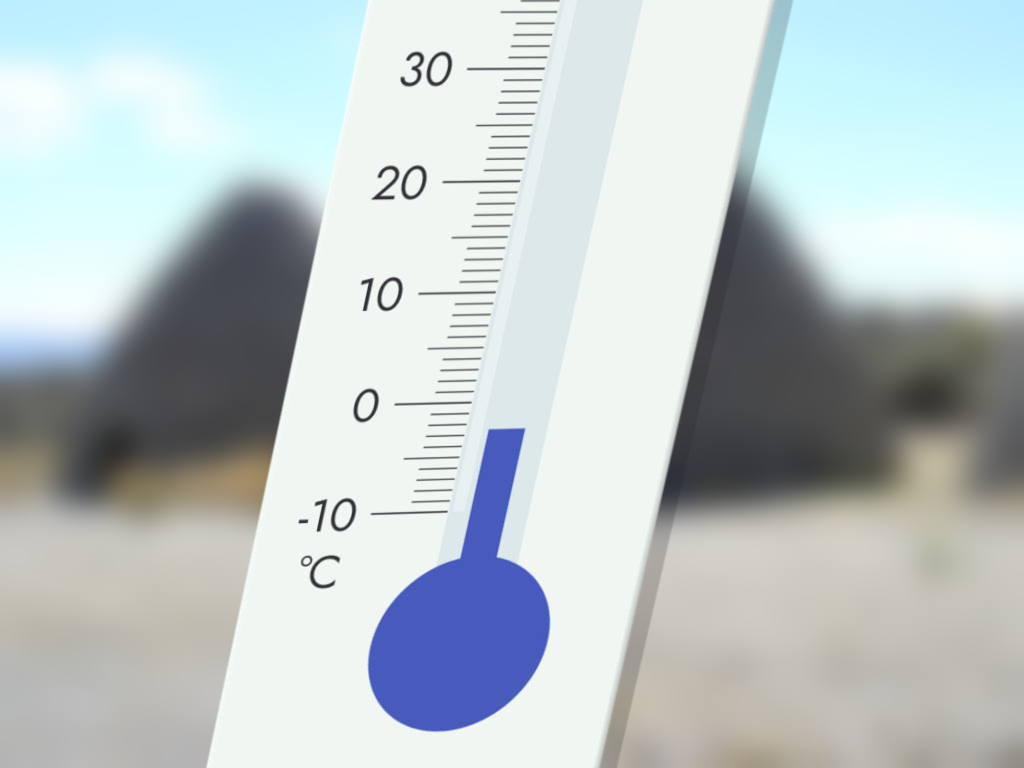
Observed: -2.5,°C
